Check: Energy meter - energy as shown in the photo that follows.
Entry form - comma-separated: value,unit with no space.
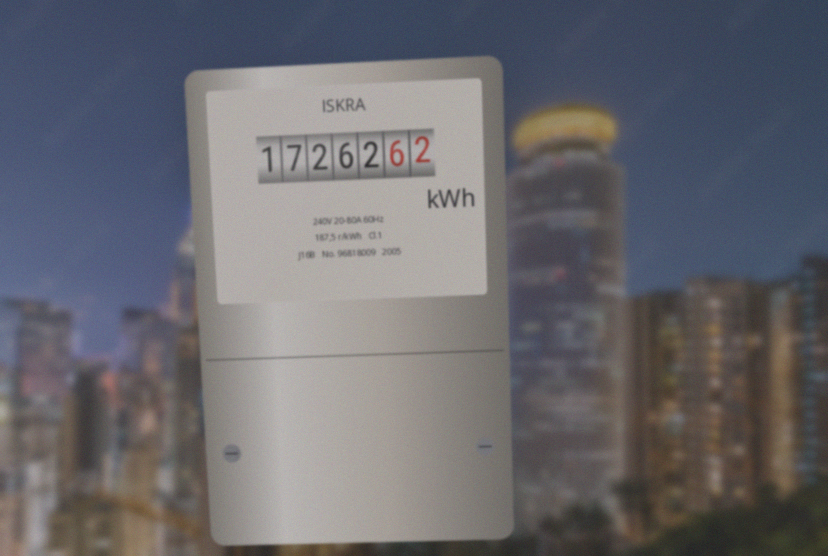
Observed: 17262.62,kWh
